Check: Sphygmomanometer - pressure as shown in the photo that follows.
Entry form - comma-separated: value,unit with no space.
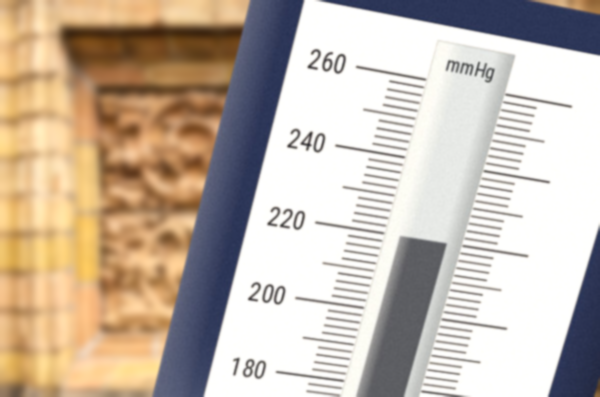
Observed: 220,mmHg
